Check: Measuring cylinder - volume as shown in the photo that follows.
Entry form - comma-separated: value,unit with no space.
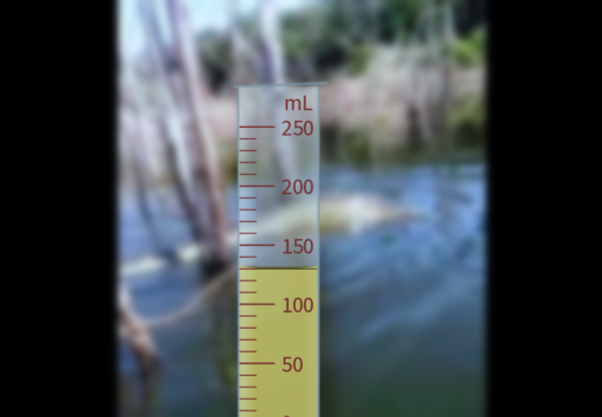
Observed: 130,mL
